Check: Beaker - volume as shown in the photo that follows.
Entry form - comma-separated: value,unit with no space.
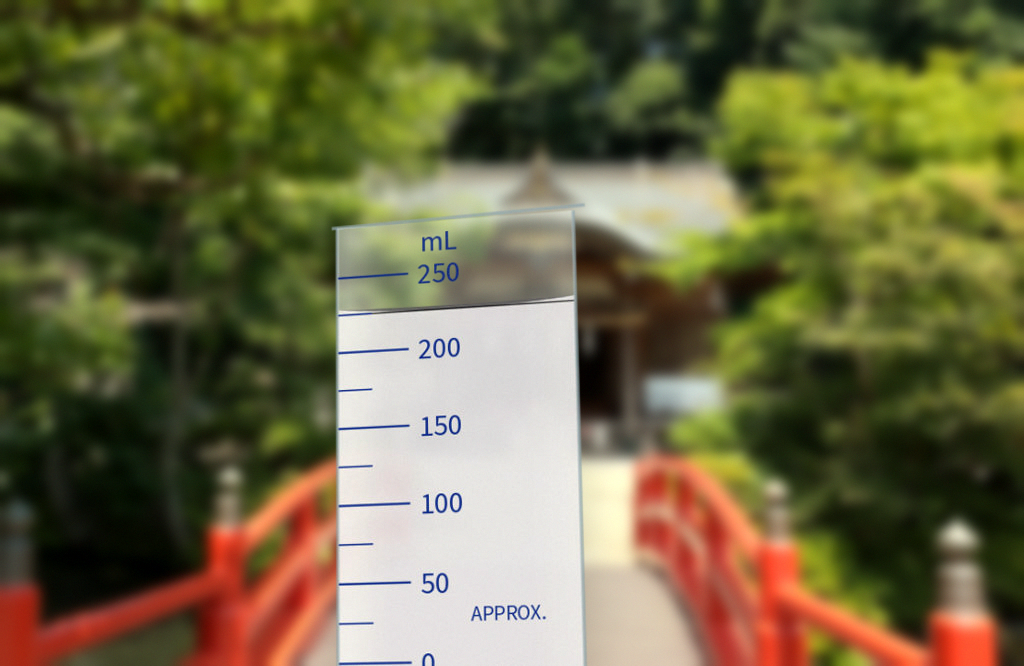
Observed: 225,mL
